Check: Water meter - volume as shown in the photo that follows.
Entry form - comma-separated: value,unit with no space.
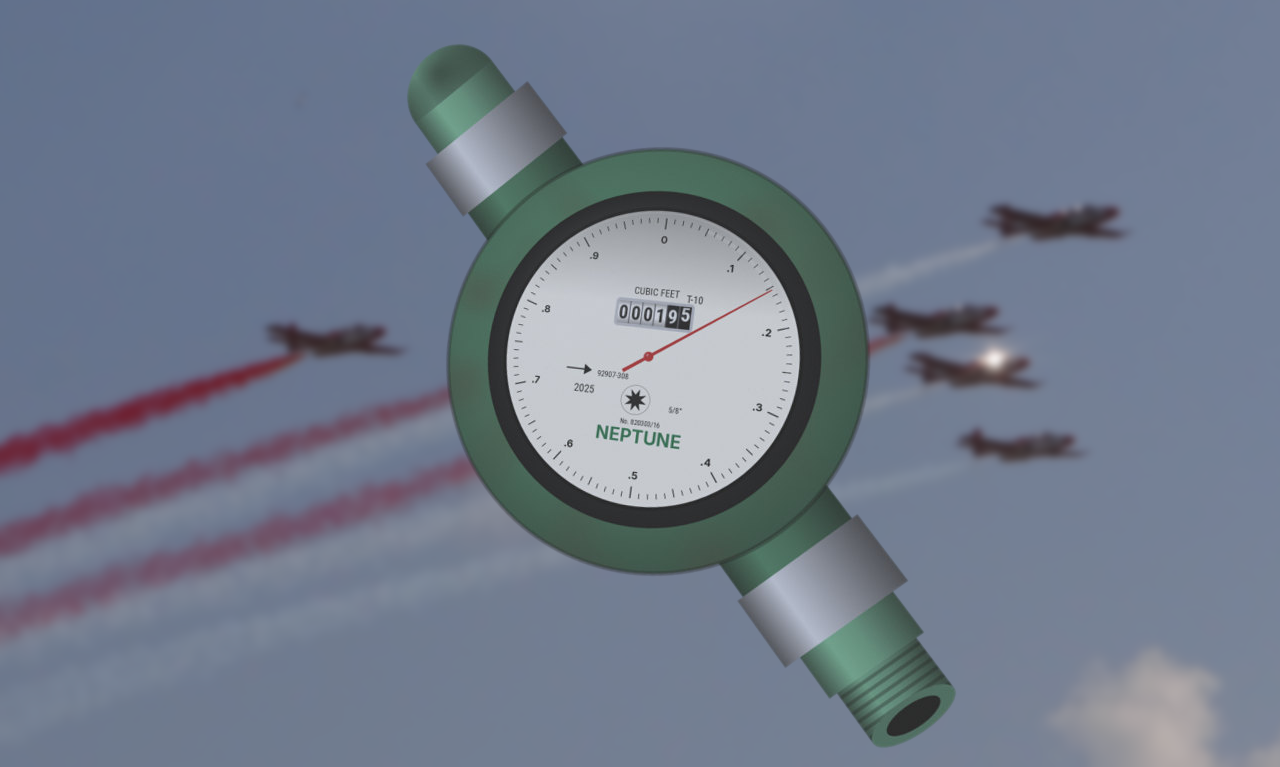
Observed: 195.15,ft³
